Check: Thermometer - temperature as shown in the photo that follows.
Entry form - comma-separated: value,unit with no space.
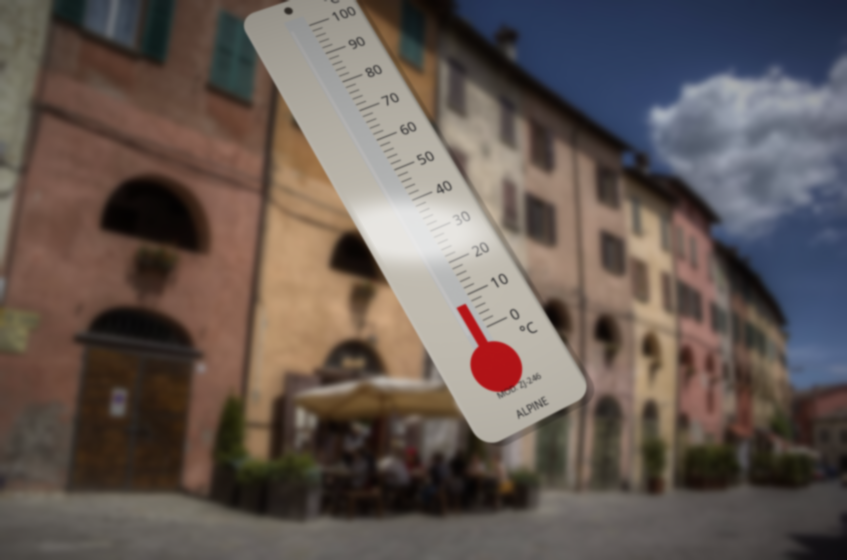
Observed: 8,°C
